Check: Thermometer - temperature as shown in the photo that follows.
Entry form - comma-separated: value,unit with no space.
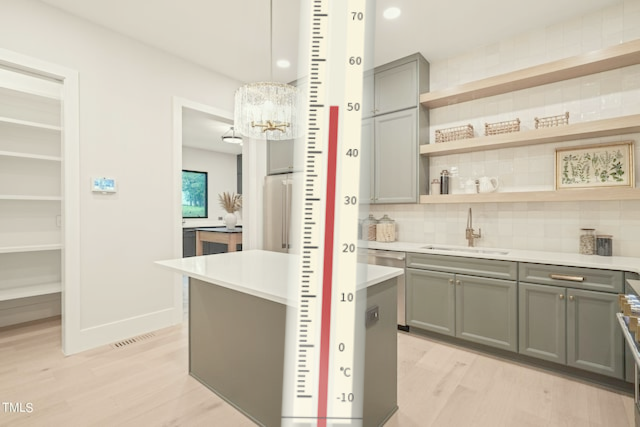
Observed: 50,°C
